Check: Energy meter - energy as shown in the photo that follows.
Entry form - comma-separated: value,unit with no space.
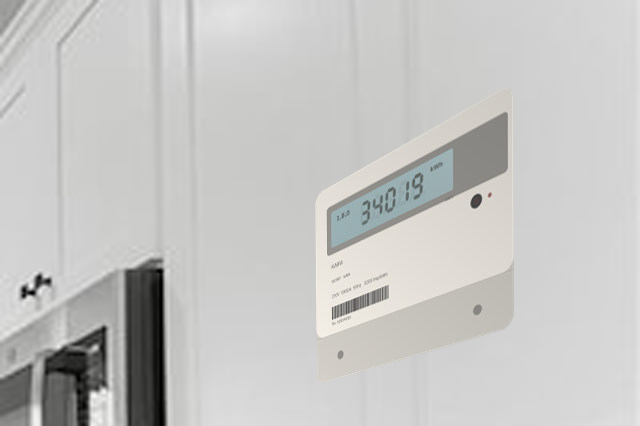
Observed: 34019,kWh
